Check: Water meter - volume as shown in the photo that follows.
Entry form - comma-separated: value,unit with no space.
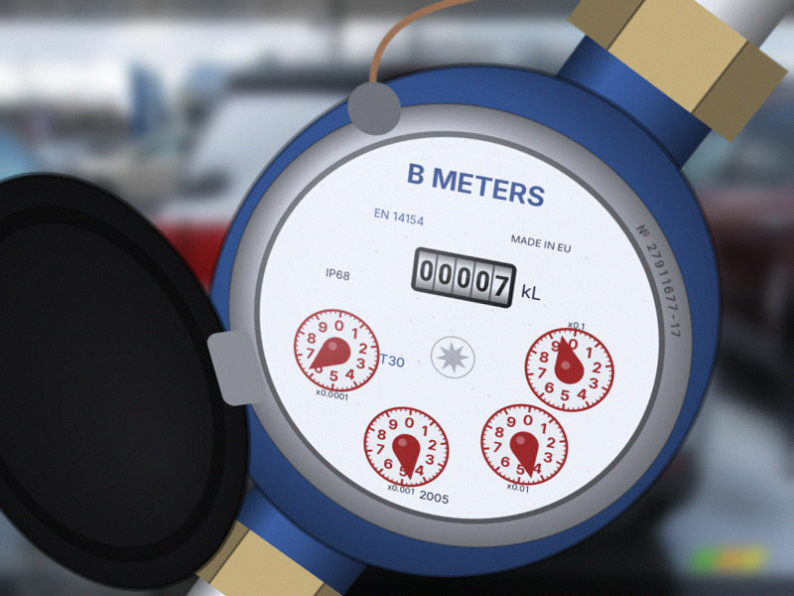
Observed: 6.9446,kL
